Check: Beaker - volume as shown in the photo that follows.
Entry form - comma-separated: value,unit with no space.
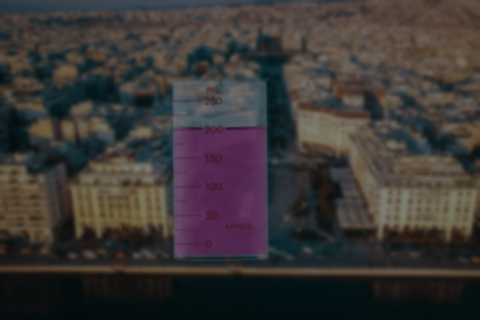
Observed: 200,mL
